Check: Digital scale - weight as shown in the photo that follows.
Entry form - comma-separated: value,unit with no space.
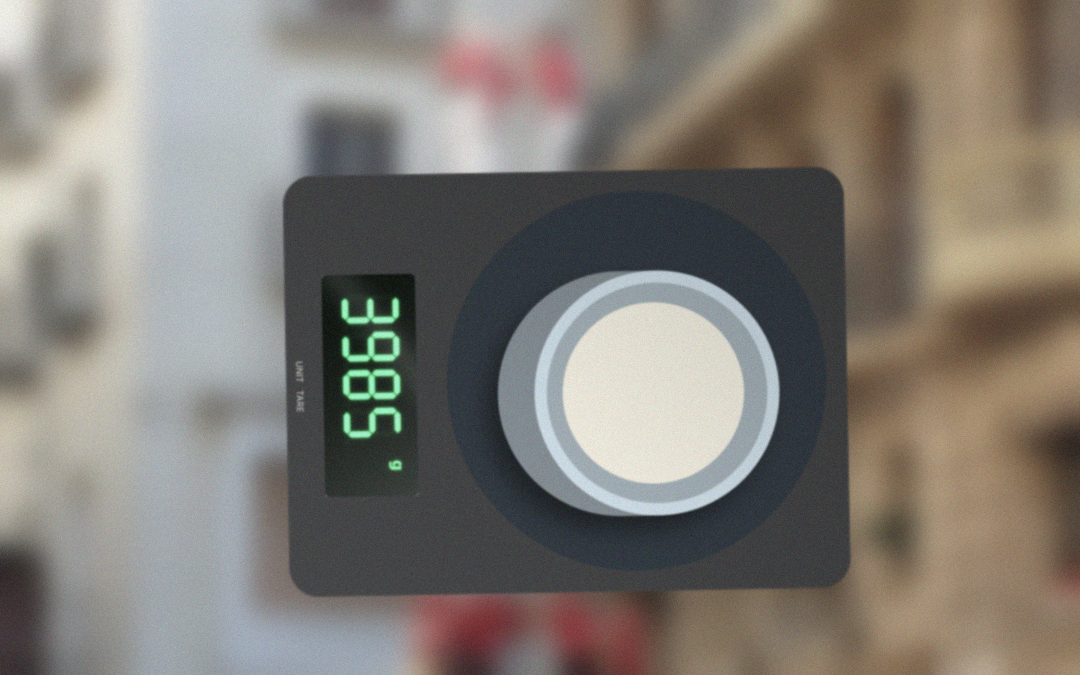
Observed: 3985,g
